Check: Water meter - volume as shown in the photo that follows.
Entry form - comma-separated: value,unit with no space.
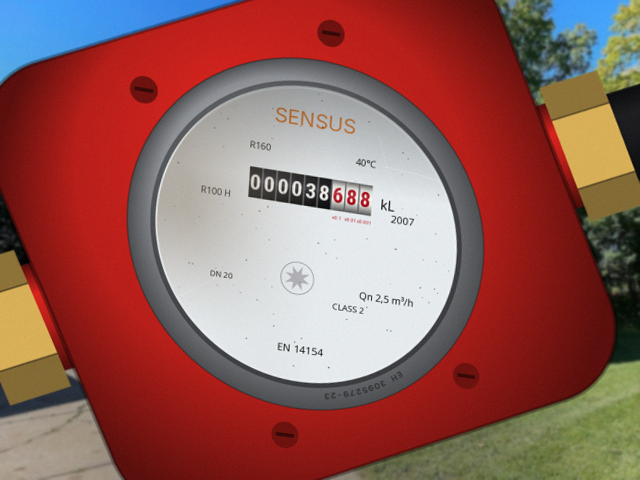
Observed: 38.688,kL
